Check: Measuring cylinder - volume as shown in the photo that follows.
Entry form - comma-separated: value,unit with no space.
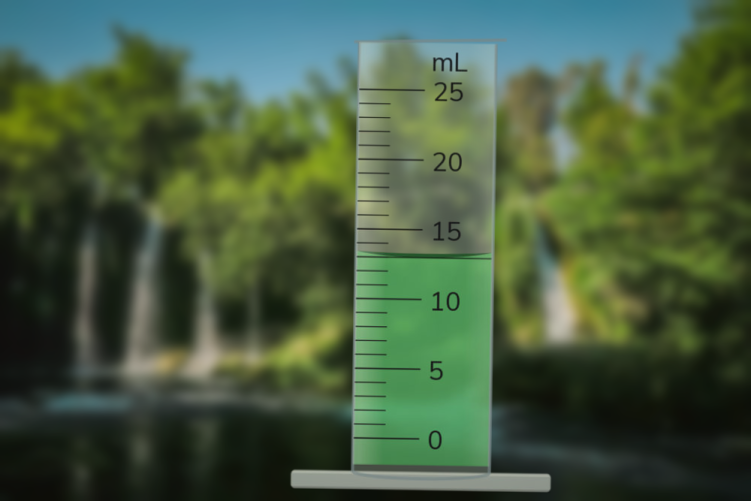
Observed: 13,mL
